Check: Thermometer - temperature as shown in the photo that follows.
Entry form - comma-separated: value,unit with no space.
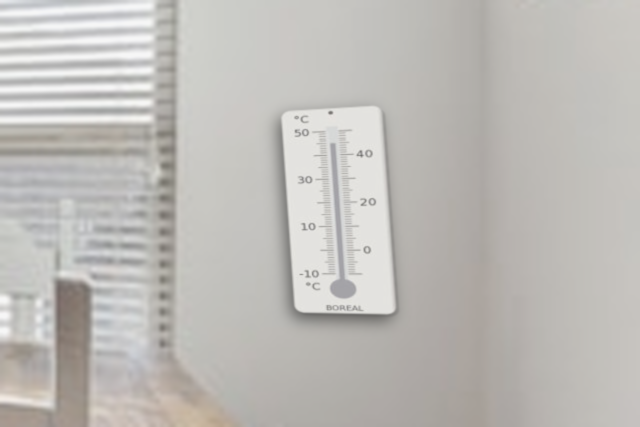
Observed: 45,°C
